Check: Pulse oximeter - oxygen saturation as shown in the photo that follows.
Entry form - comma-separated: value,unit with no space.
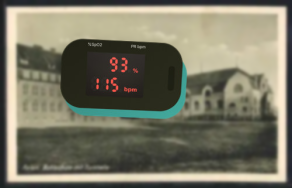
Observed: 93,%
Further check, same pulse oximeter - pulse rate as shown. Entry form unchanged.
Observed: 115,bpm
